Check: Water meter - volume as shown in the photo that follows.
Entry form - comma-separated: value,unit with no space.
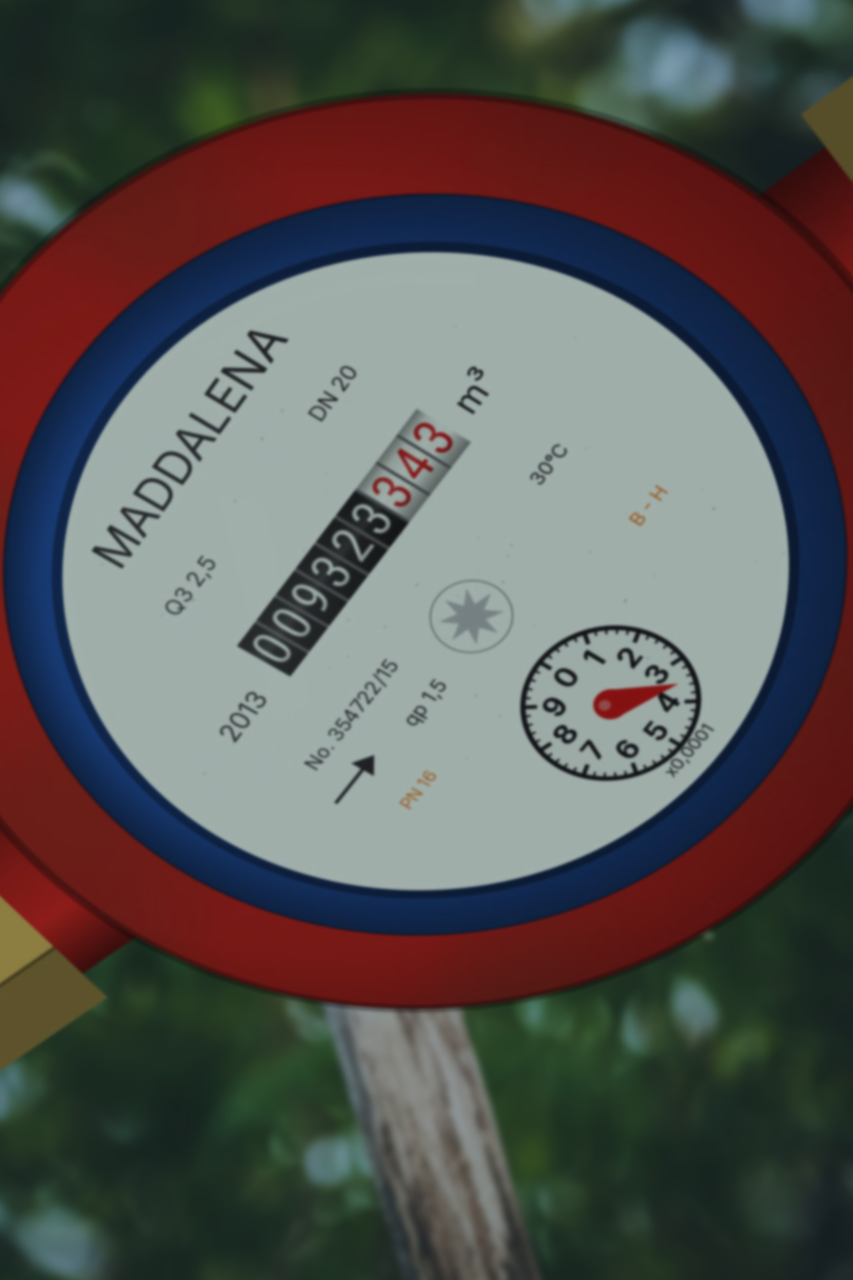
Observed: 9323.3433,m³
